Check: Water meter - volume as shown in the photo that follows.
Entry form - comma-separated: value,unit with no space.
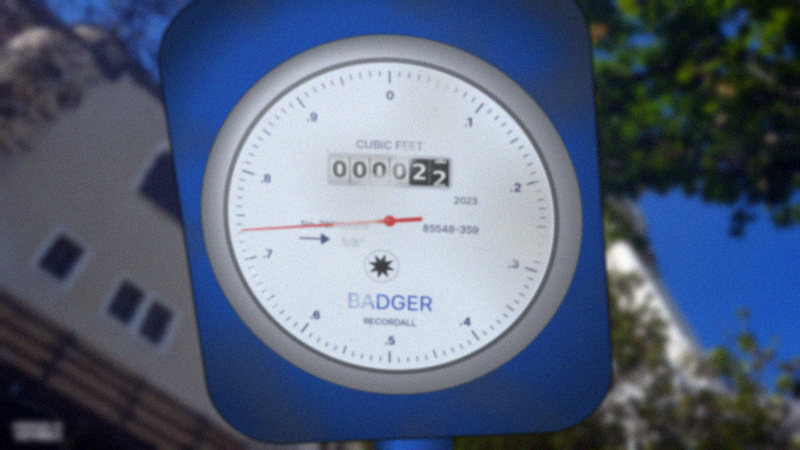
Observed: 21.73,ft³
